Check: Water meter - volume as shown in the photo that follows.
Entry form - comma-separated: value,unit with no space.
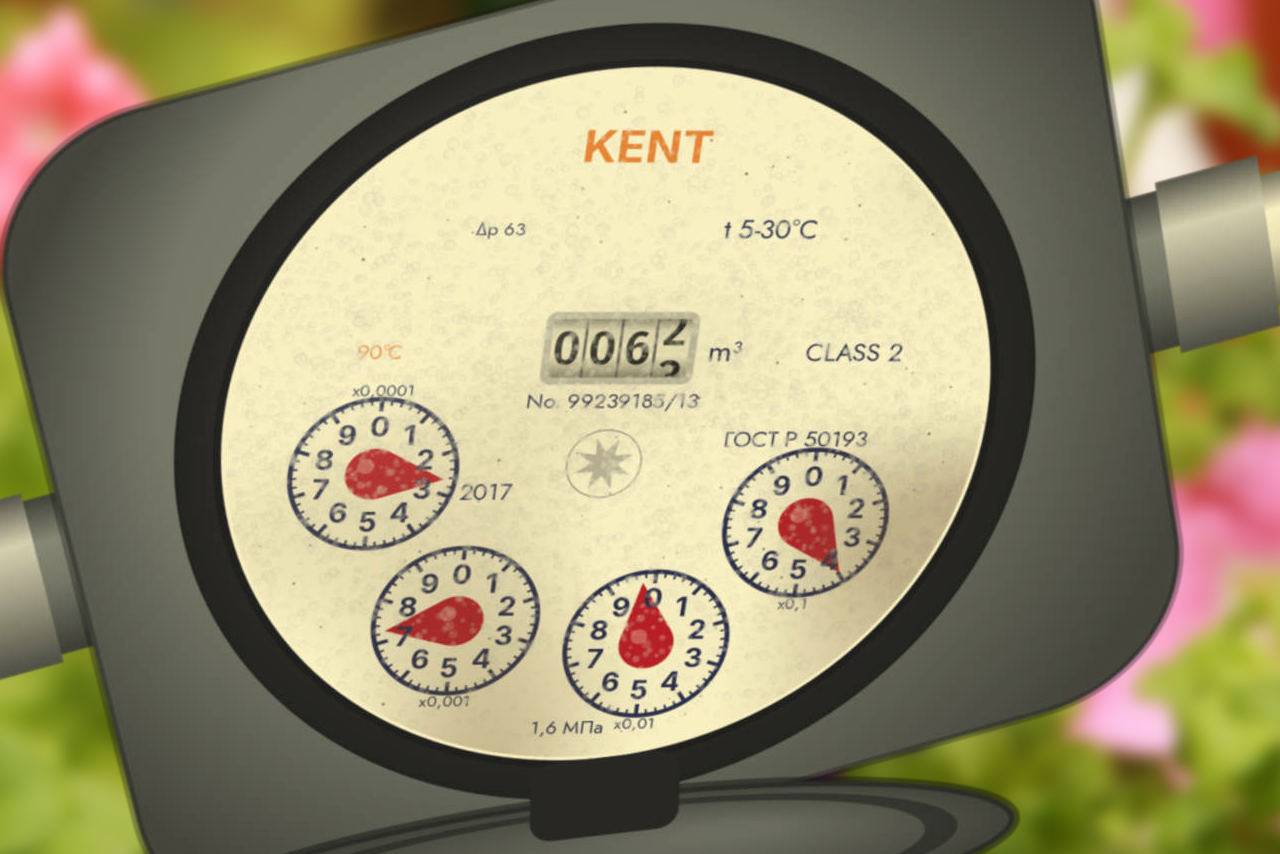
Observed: 62.3972,m³
